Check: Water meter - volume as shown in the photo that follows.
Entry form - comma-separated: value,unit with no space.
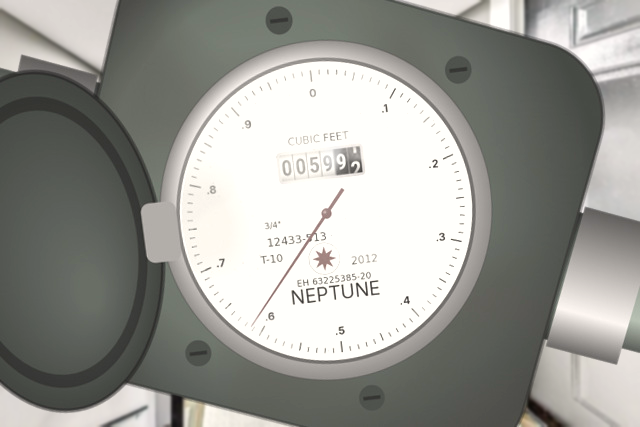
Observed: 5991.61,ft³
